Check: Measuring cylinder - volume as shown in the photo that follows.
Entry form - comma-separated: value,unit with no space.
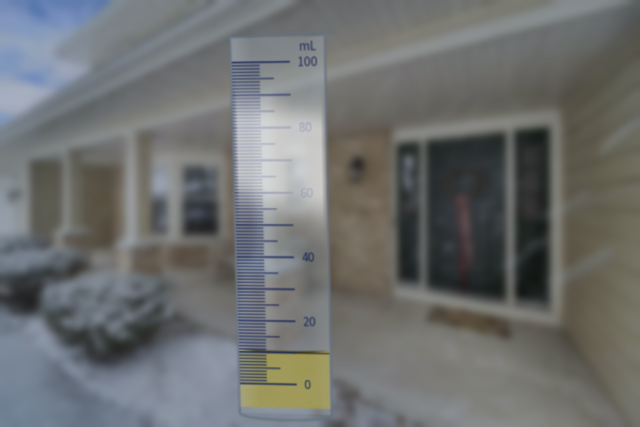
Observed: 10,mL
